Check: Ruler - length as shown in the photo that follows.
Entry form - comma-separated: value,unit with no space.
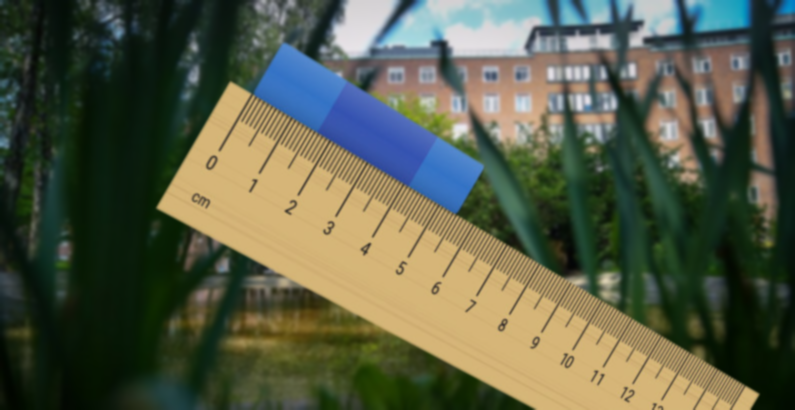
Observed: 5.5,cm
